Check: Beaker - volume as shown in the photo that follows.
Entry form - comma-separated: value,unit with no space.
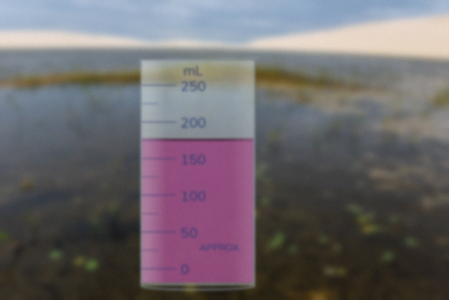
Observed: 175,mL
